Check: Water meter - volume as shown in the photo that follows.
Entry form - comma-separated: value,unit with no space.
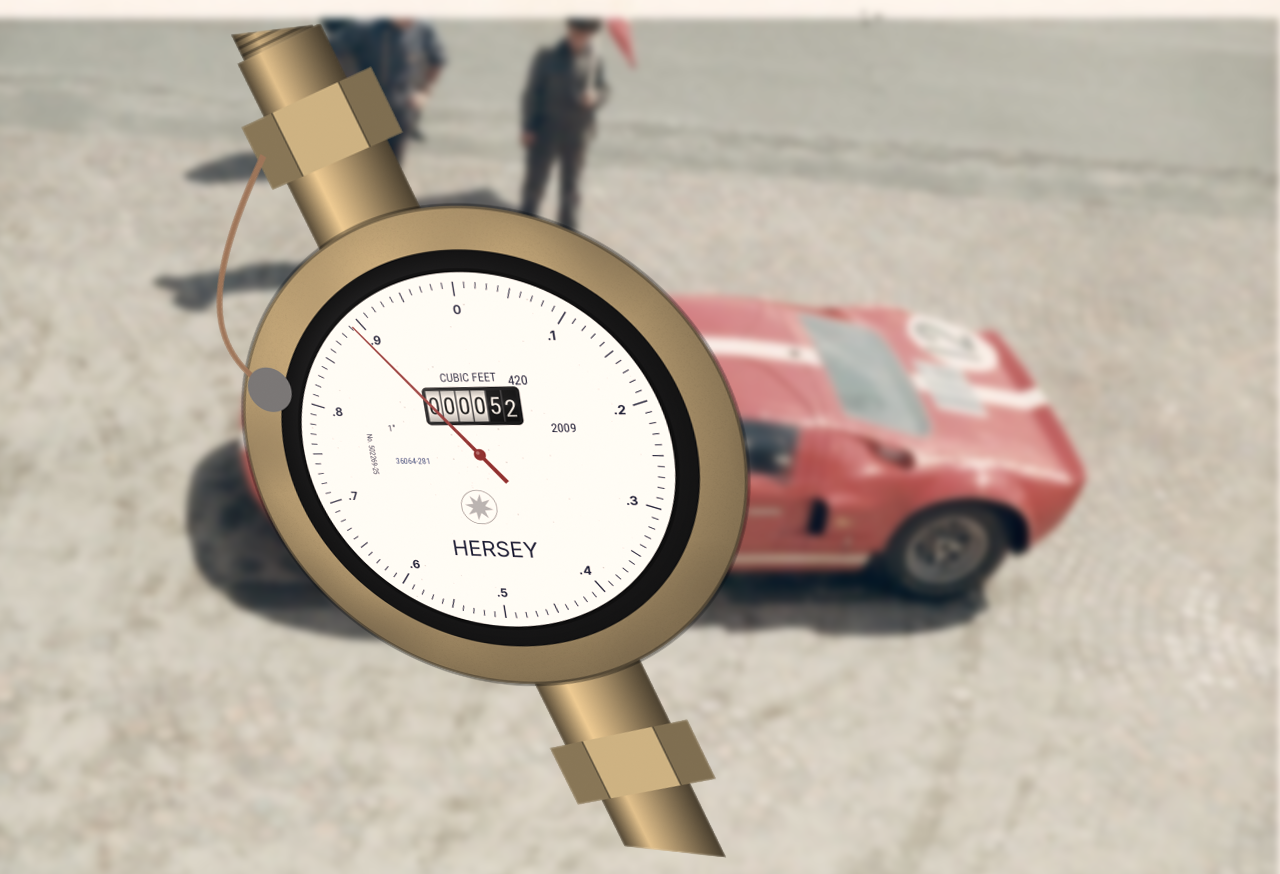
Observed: 51.89,ft³
